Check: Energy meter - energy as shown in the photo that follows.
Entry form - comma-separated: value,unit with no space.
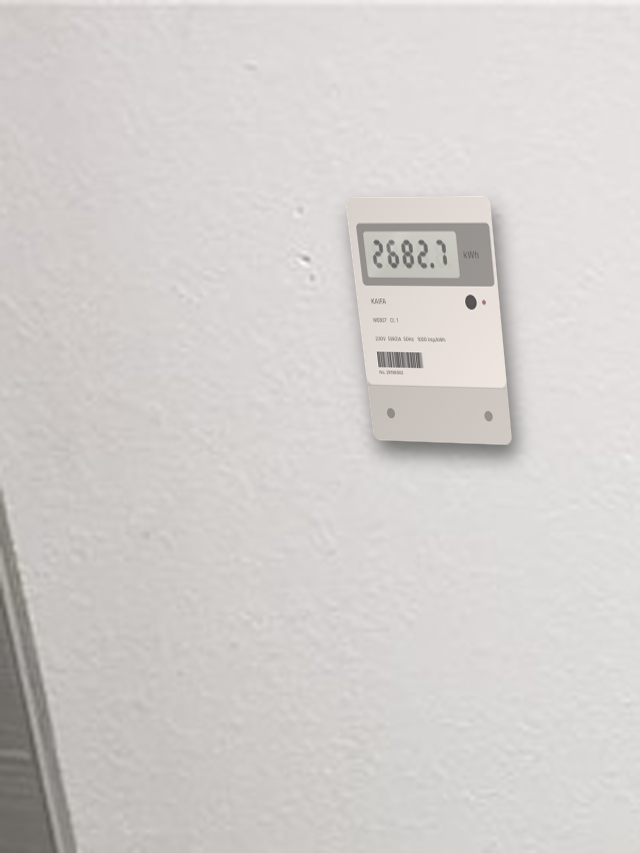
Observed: 2682.7,kWh
